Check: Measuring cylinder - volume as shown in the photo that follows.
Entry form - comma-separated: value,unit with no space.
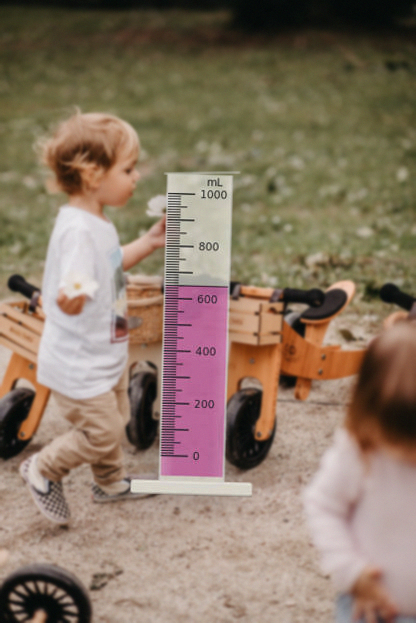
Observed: 650,mL
